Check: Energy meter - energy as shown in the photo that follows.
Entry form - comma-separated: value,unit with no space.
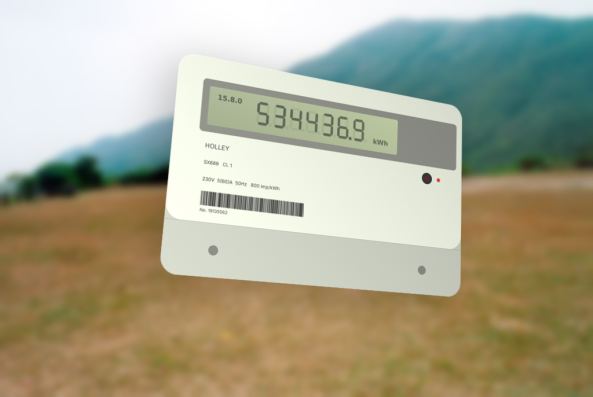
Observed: 534436.9,kWh
